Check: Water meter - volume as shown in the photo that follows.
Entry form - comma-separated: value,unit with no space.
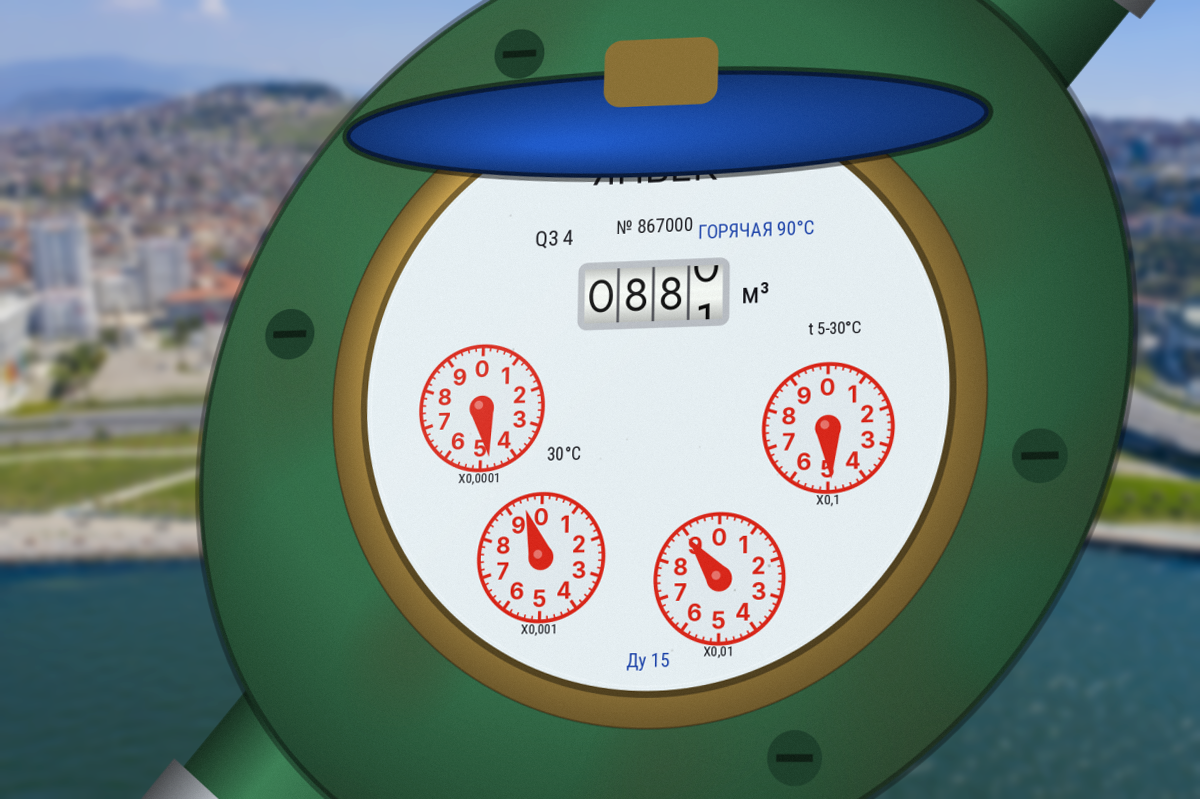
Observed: 880.4894,m³
